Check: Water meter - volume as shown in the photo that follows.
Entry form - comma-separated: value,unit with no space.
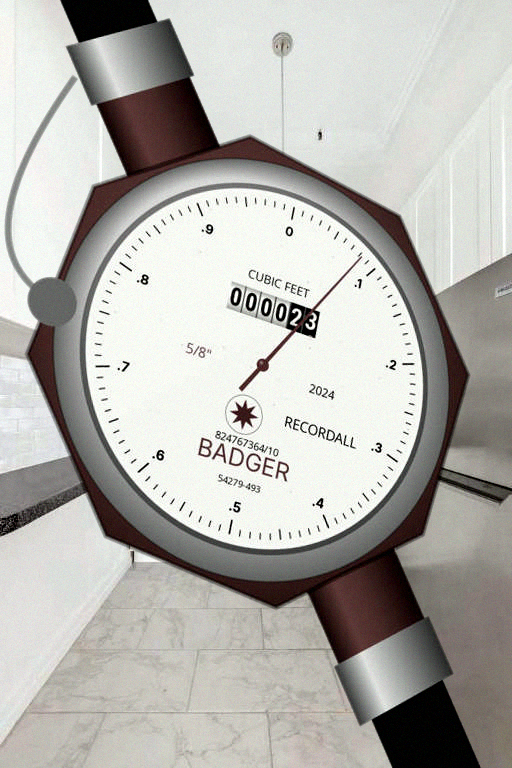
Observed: 23.08,ft³
